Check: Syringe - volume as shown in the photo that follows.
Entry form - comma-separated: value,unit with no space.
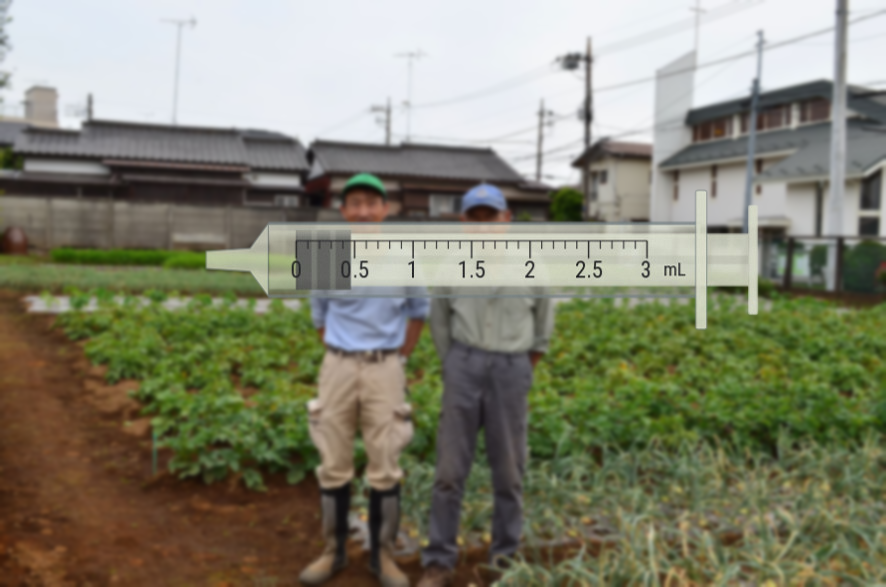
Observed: 0,mL
